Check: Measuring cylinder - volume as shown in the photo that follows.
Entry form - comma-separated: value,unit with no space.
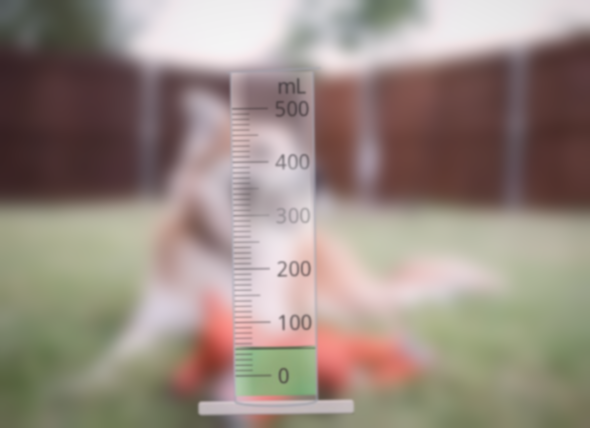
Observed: 50,mL
